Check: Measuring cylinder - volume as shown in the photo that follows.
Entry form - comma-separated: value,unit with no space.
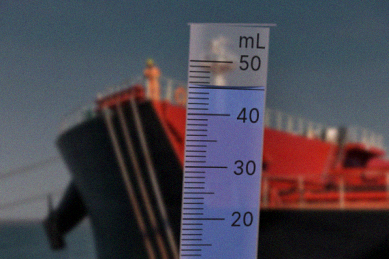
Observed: 45,mL
